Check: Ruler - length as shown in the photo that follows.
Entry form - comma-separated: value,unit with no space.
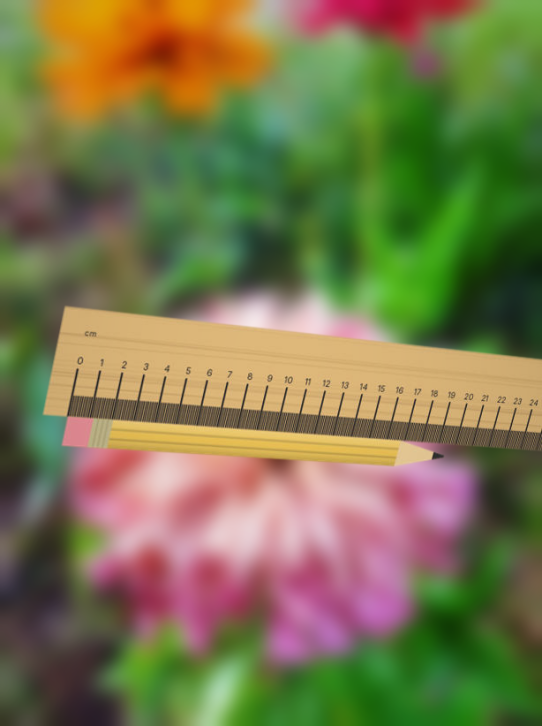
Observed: 19.5,cm
